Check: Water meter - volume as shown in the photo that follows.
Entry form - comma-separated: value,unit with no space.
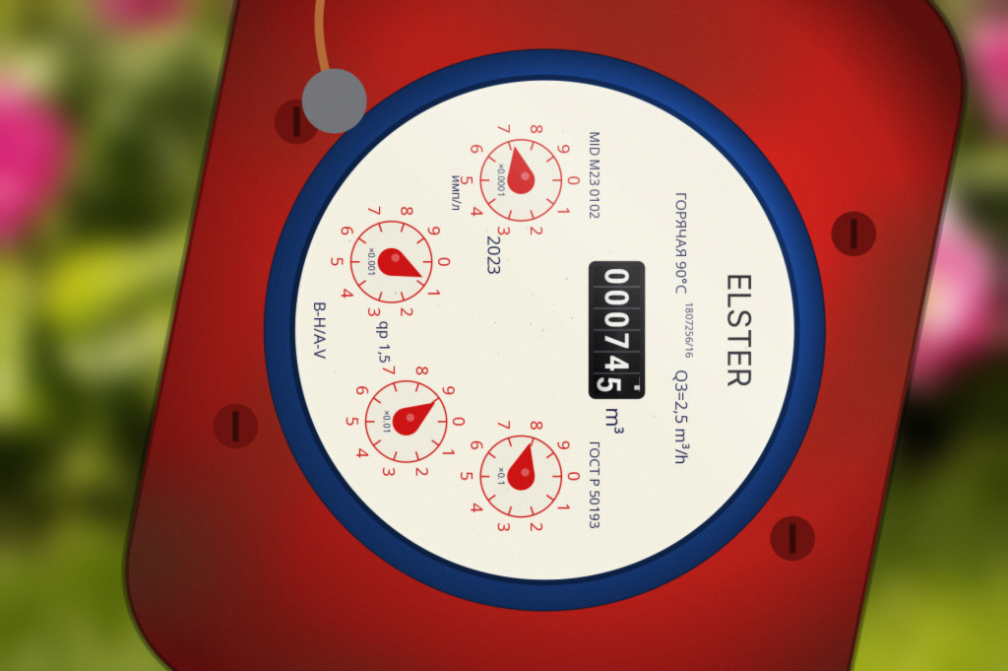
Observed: 744.7907,m³
